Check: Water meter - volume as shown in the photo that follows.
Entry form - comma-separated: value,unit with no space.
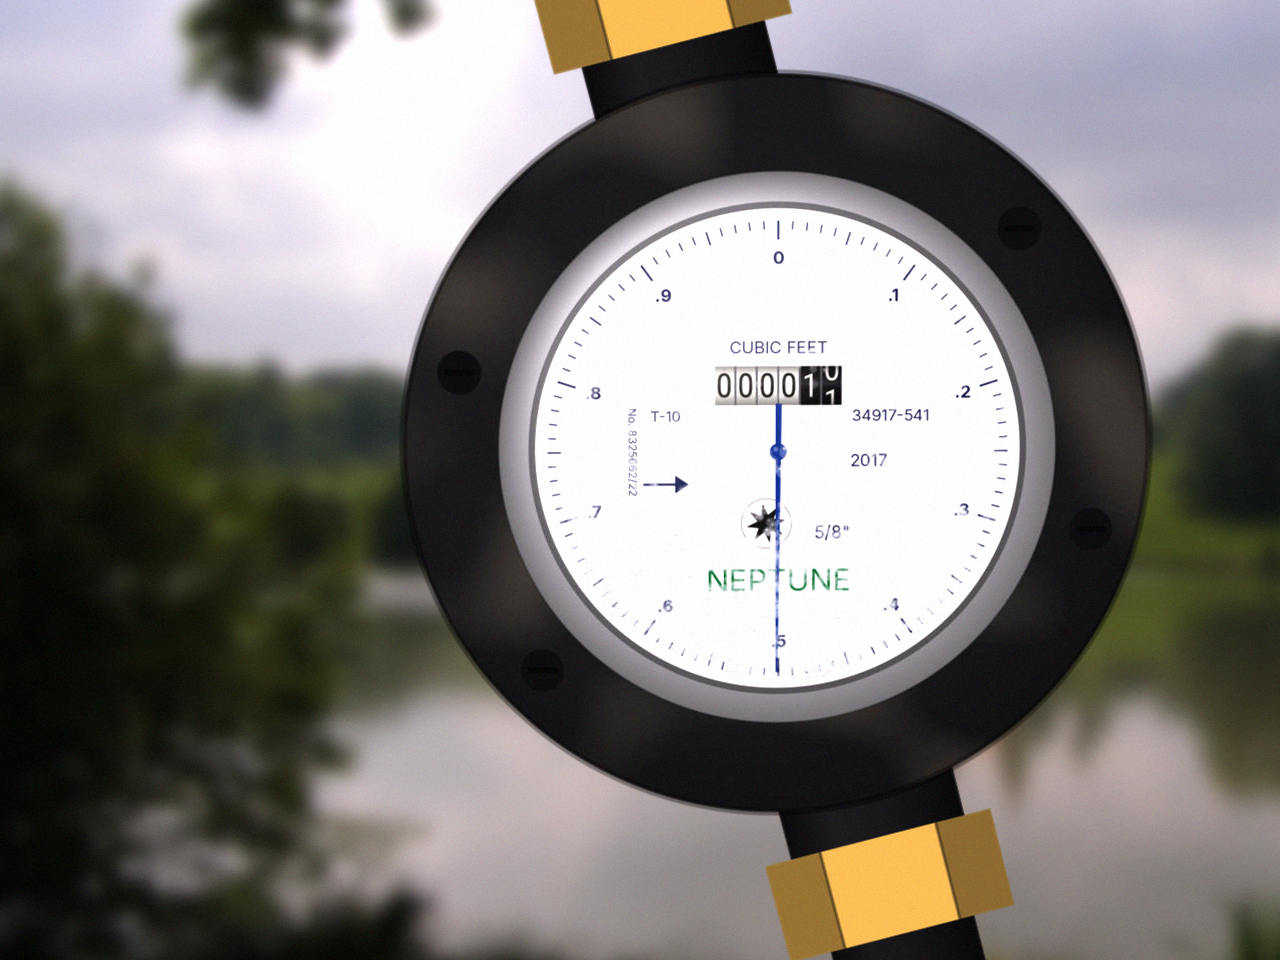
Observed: 10.50,ft³
